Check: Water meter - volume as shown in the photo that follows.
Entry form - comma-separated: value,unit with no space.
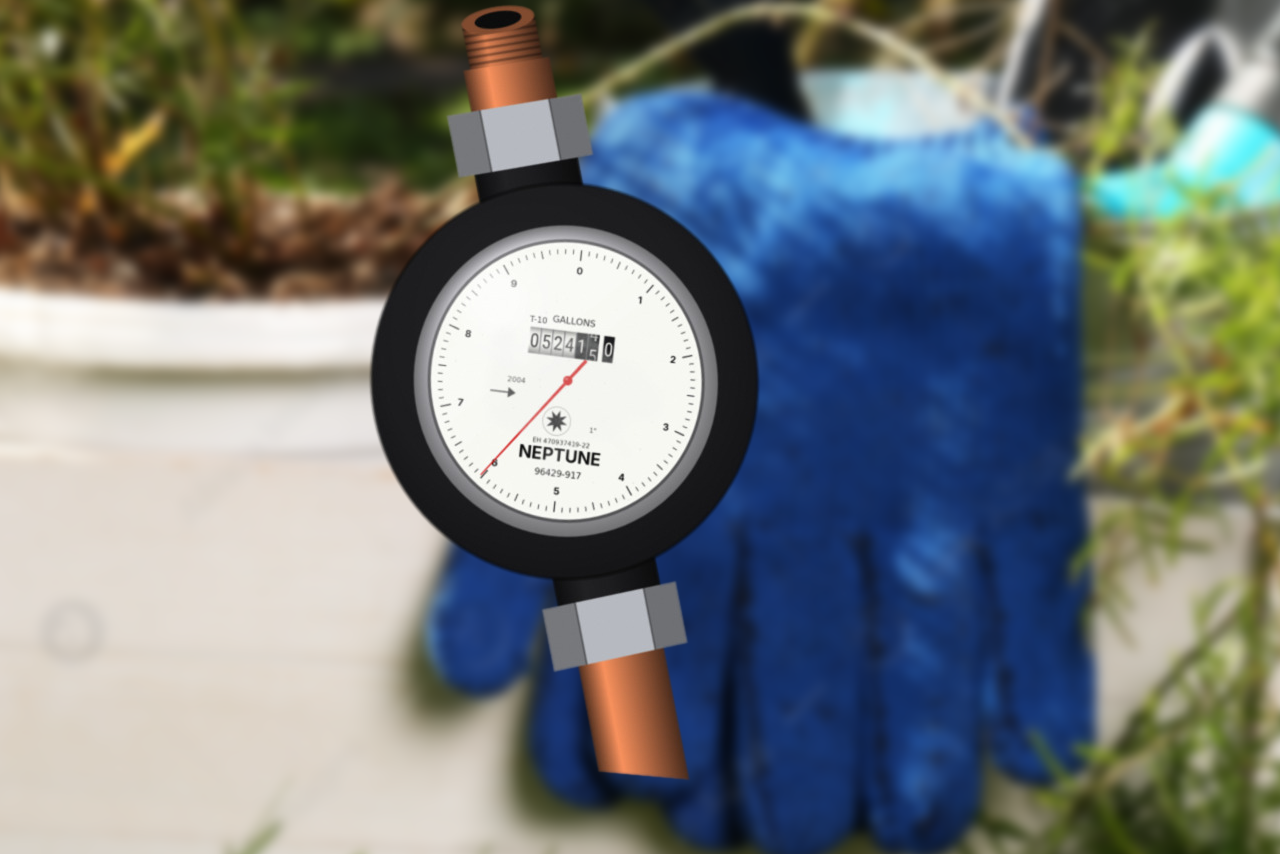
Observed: 524146.0,gal
